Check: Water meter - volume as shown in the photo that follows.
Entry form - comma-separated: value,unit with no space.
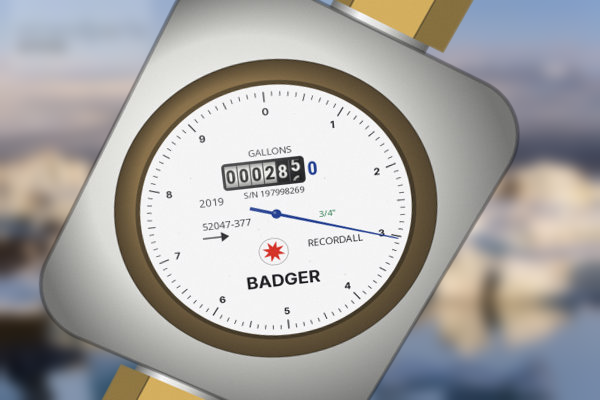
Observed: 2853.0,gal
